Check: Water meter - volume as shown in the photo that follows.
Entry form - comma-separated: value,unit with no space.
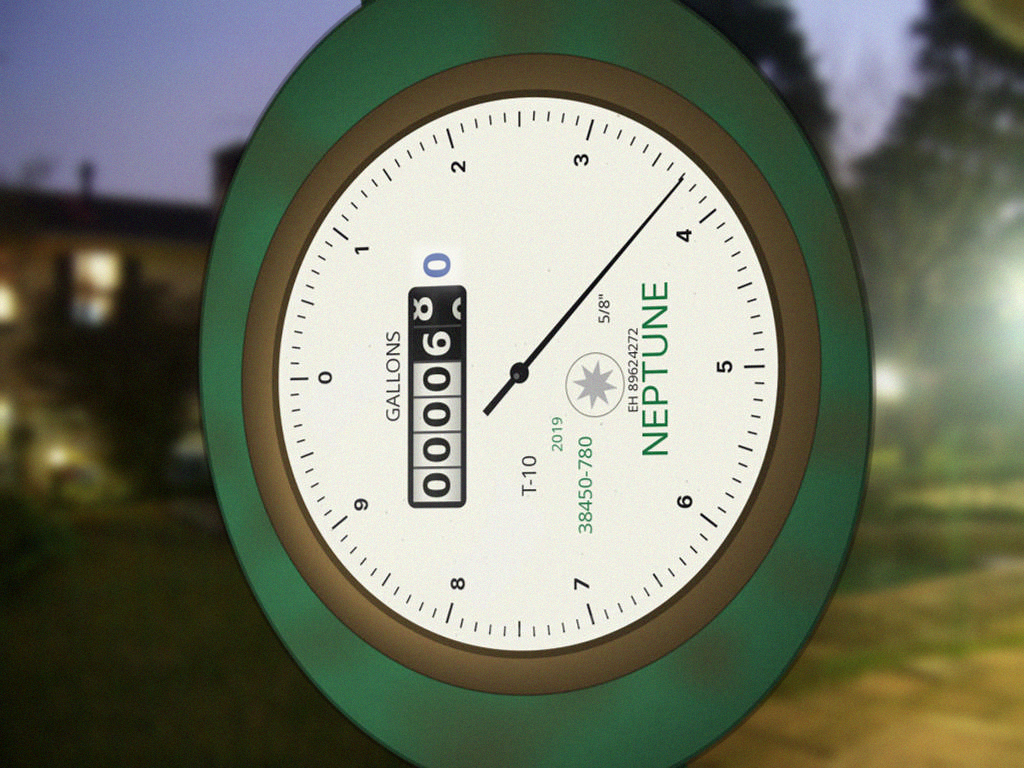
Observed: 683.7,gal
